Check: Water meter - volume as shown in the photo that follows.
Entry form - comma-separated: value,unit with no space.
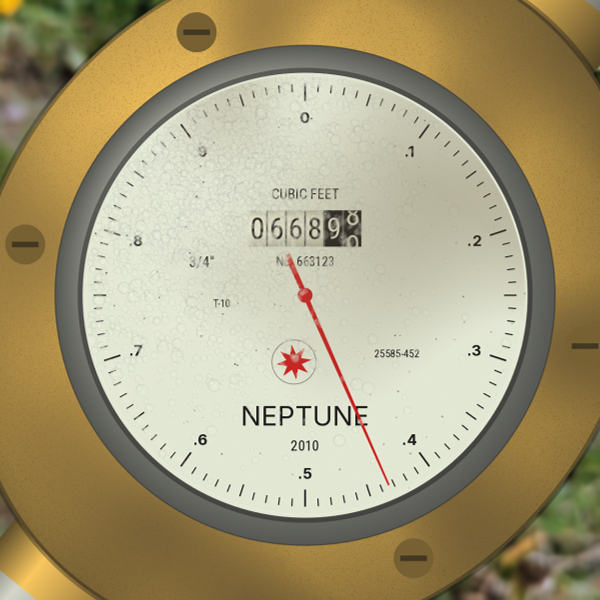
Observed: 66898.43,ft³
